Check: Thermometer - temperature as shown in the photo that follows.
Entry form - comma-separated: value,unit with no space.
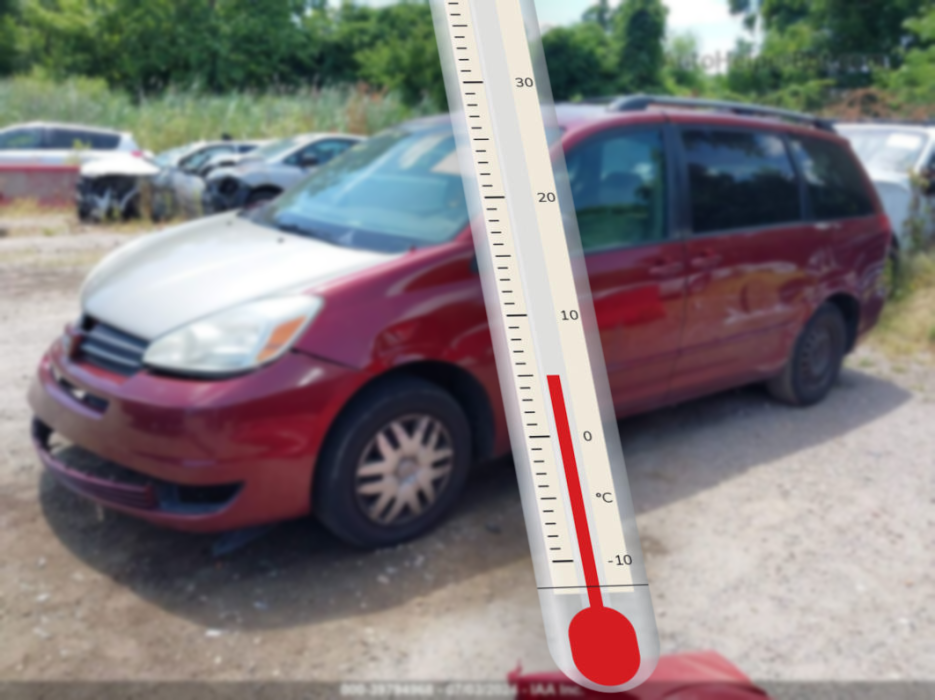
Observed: 5,°C
